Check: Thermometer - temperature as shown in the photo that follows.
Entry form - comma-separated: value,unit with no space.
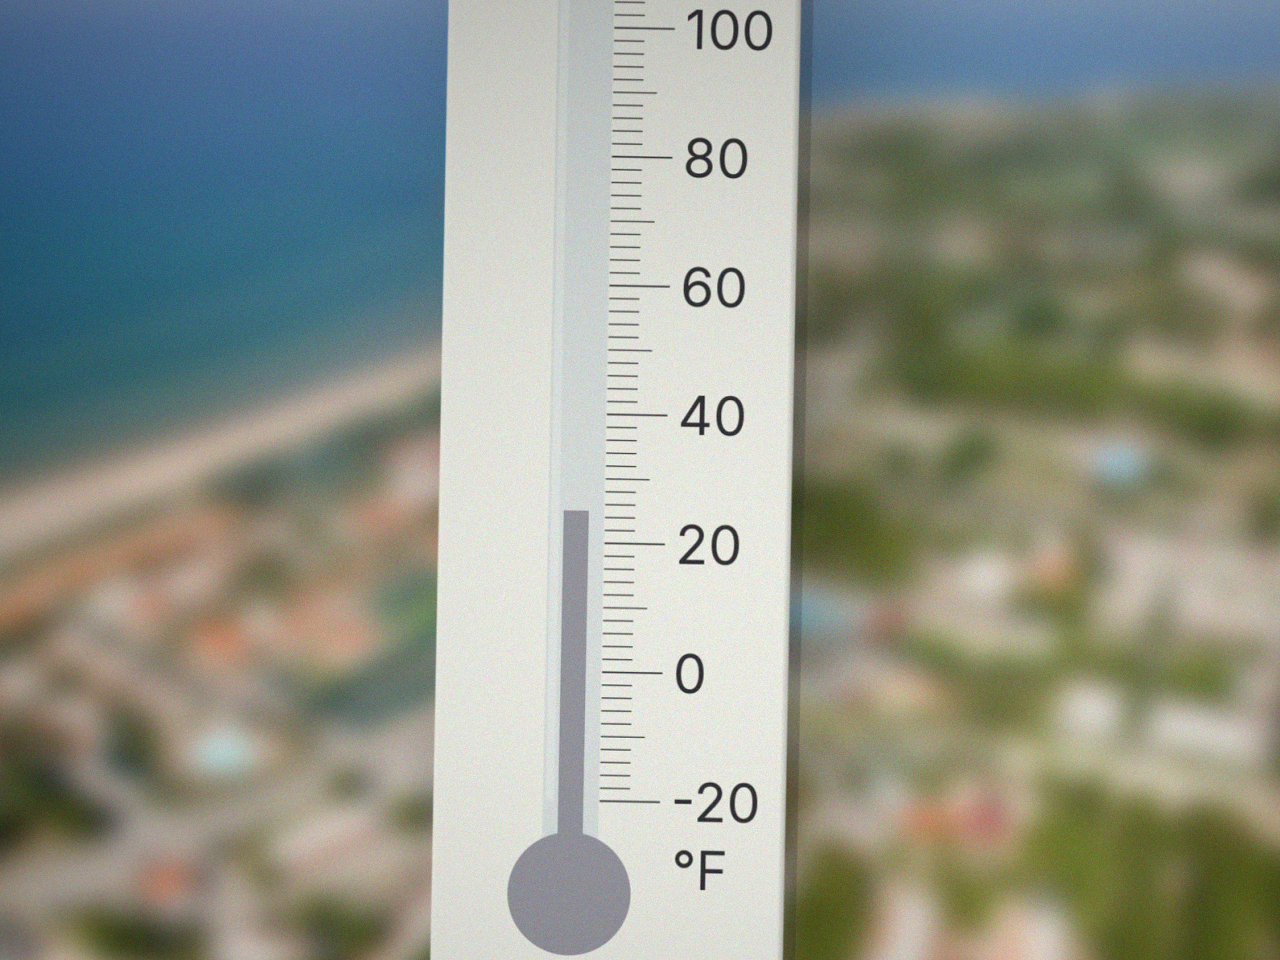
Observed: 25,°F
